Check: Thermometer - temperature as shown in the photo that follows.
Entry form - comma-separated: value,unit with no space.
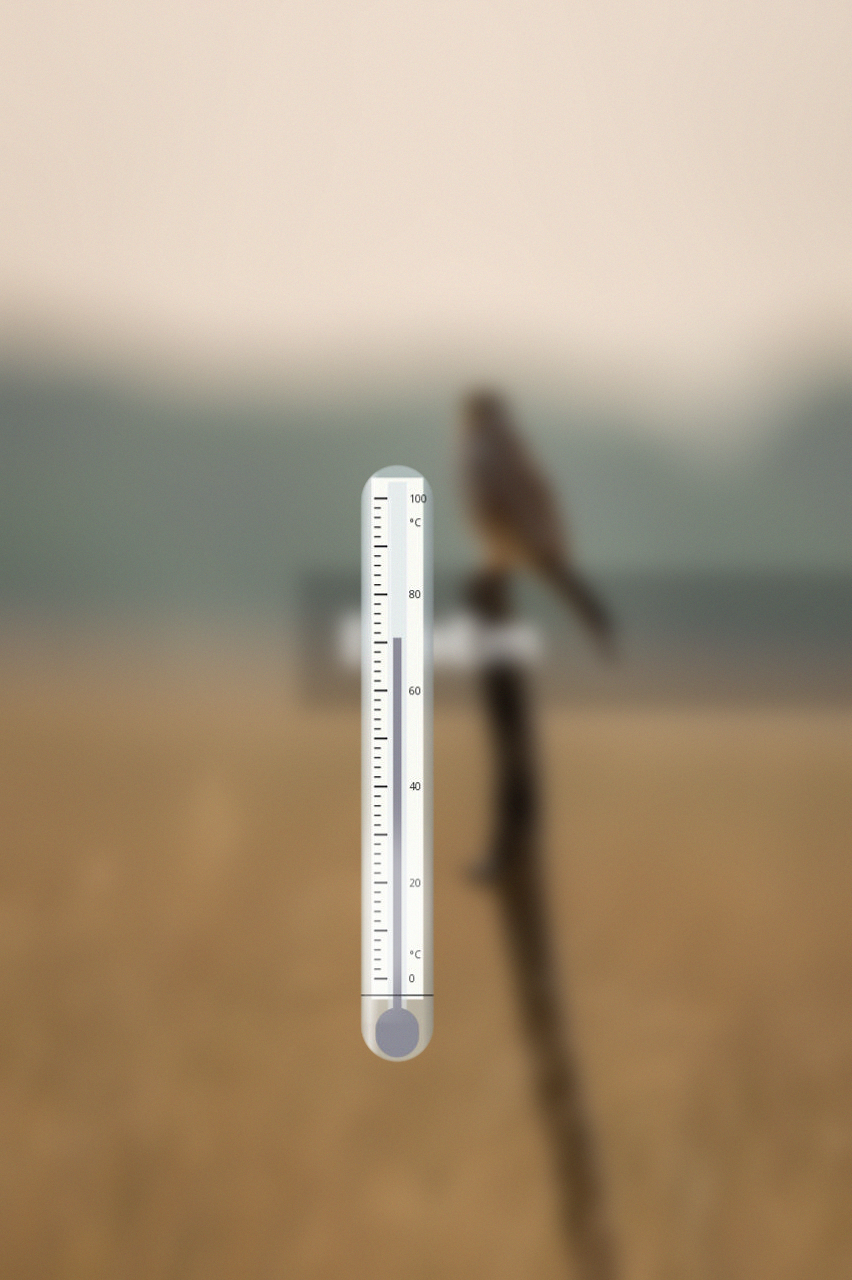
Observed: 71,°C
